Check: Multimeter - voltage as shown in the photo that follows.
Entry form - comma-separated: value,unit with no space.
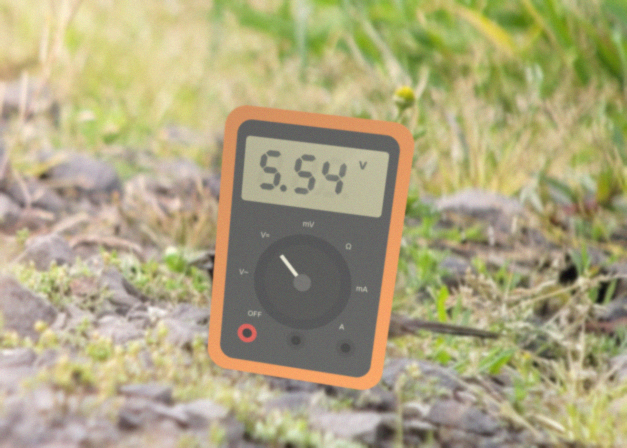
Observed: 5.54,V
